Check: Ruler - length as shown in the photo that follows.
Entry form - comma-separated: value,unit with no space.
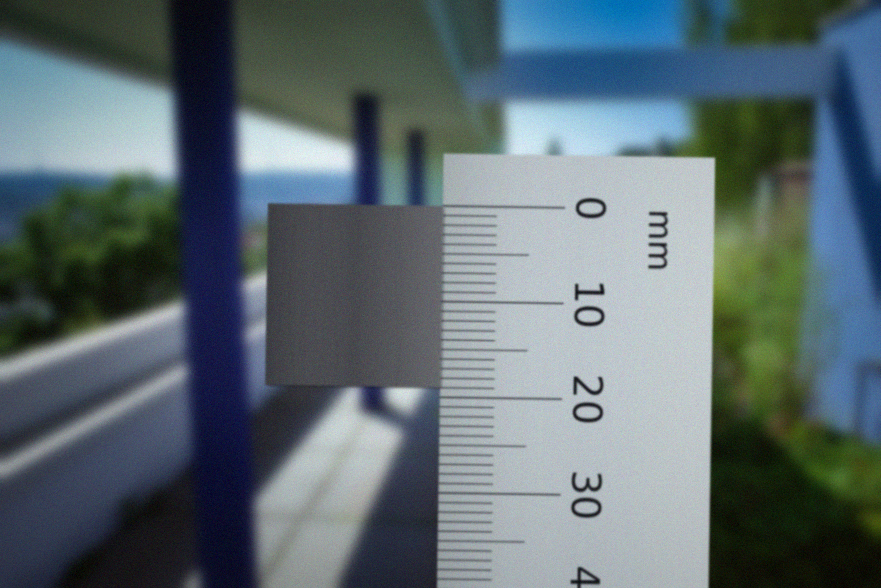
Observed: 19,mm
